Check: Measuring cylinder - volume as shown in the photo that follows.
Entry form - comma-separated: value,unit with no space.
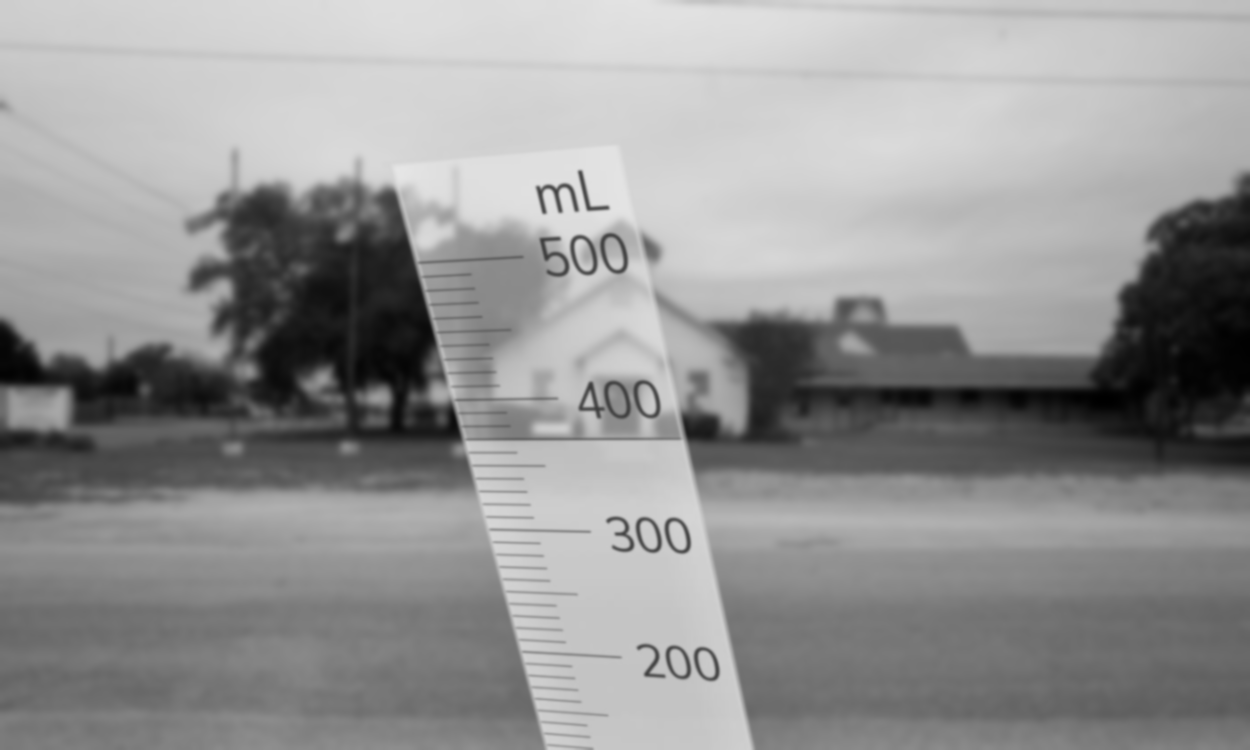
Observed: 370,mL
